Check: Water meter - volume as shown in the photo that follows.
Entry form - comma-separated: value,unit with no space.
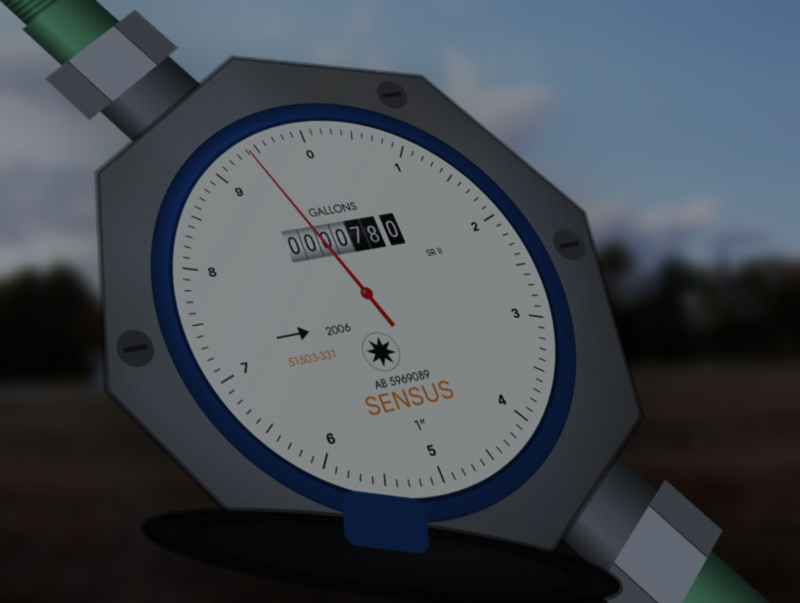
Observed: 779.4,gal
